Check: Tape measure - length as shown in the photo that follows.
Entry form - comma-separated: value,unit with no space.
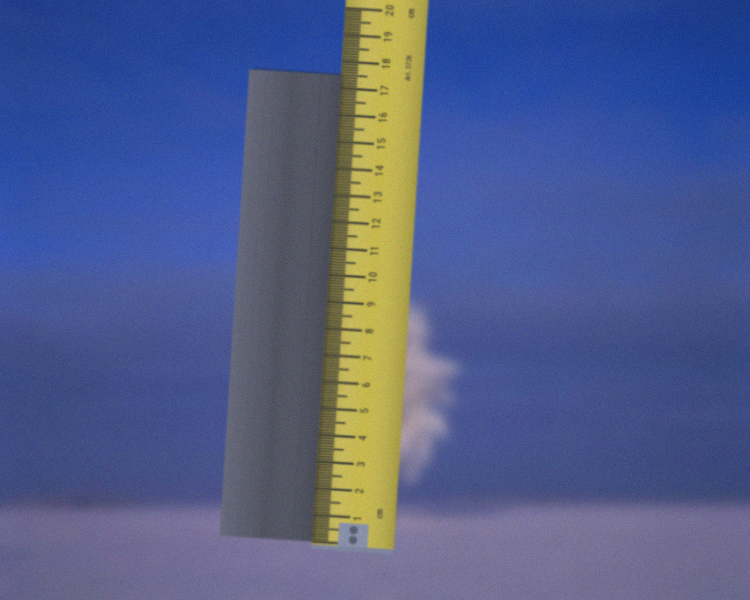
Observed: 17.5,cm
